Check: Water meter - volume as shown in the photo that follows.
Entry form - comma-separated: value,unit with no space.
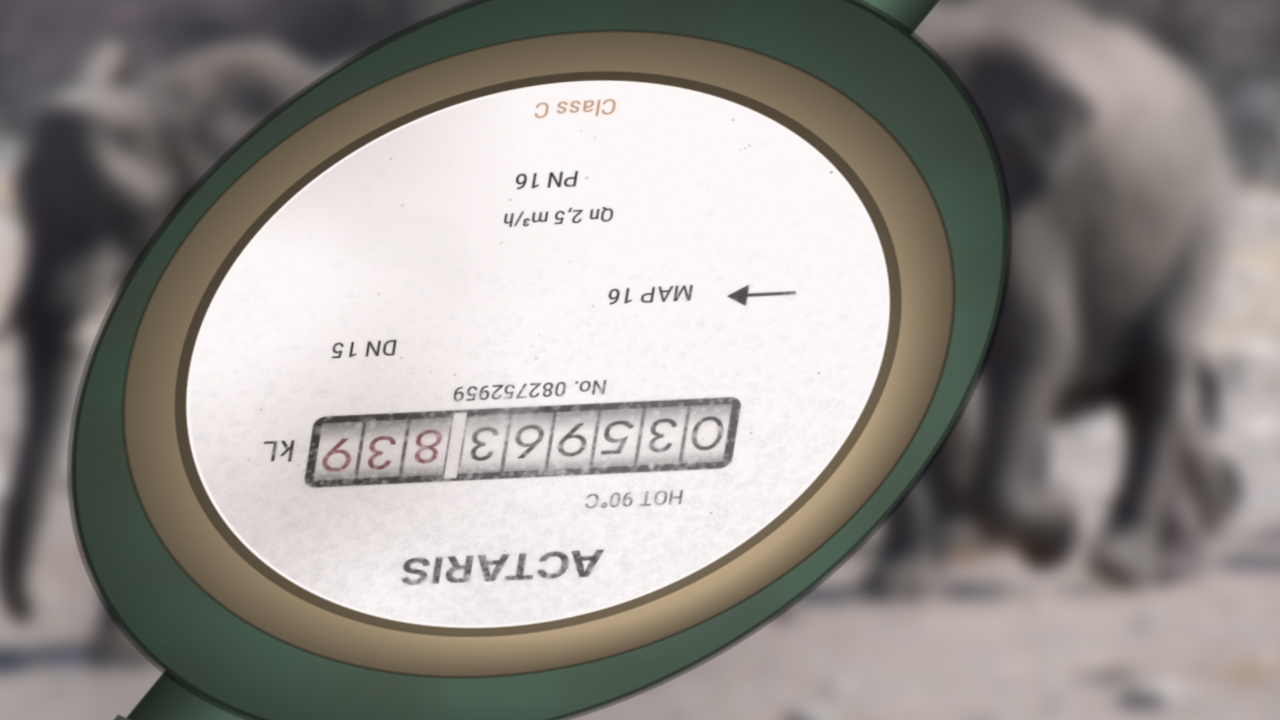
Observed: 35963.839,kL
